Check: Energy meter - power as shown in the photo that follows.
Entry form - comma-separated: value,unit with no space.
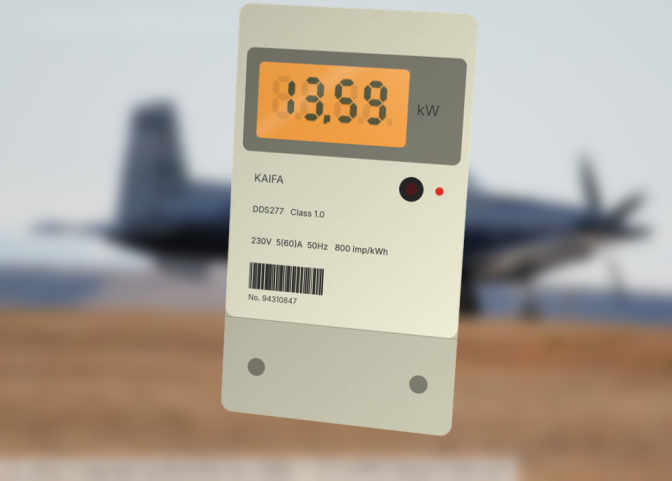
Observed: 13.59,kW
